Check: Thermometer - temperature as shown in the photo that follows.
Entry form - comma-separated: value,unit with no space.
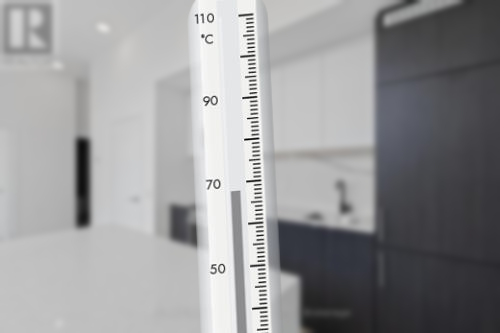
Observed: 68,°C
